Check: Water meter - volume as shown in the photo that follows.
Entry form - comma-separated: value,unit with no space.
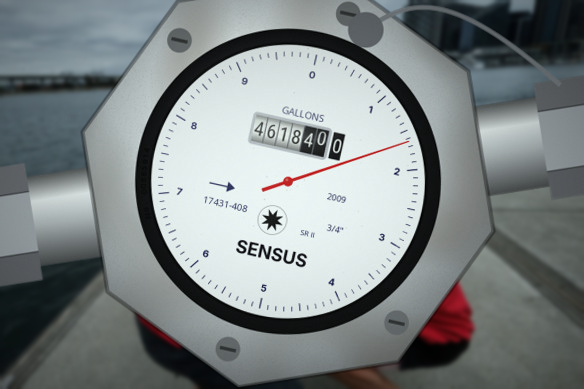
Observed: 4618401.6,gal
